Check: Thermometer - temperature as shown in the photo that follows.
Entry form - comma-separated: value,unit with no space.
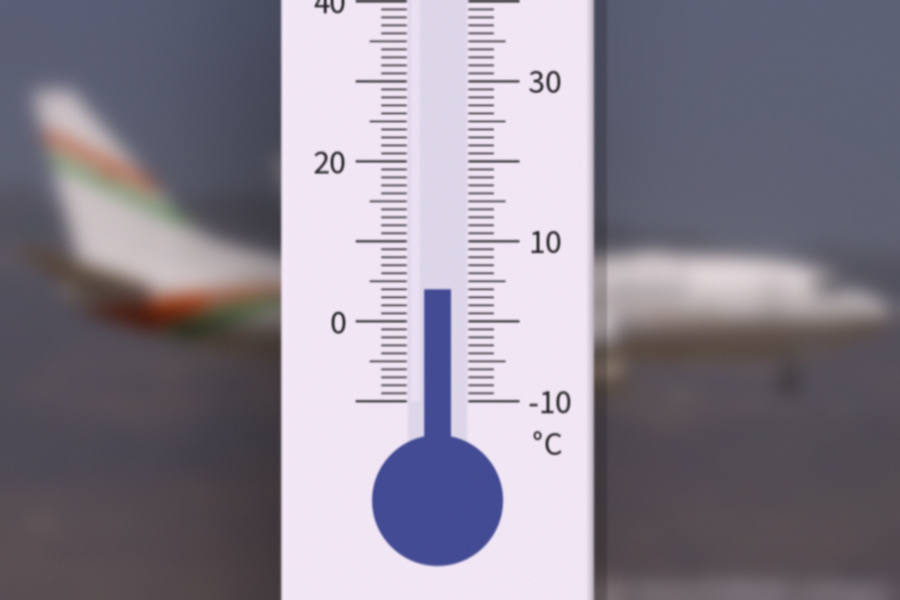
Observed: 4,°C
